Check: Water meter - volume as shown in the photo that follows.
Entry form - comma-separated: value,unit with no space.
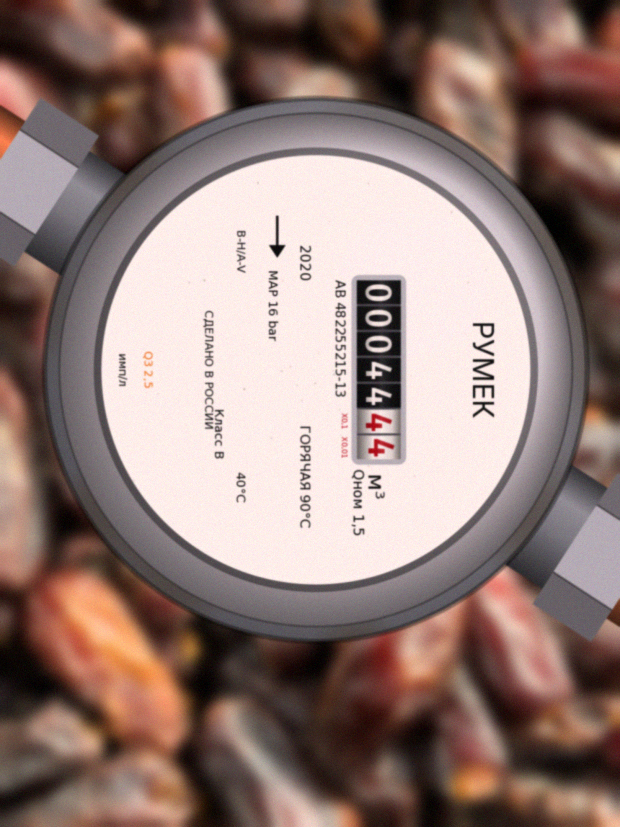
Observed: 44.44,m³
